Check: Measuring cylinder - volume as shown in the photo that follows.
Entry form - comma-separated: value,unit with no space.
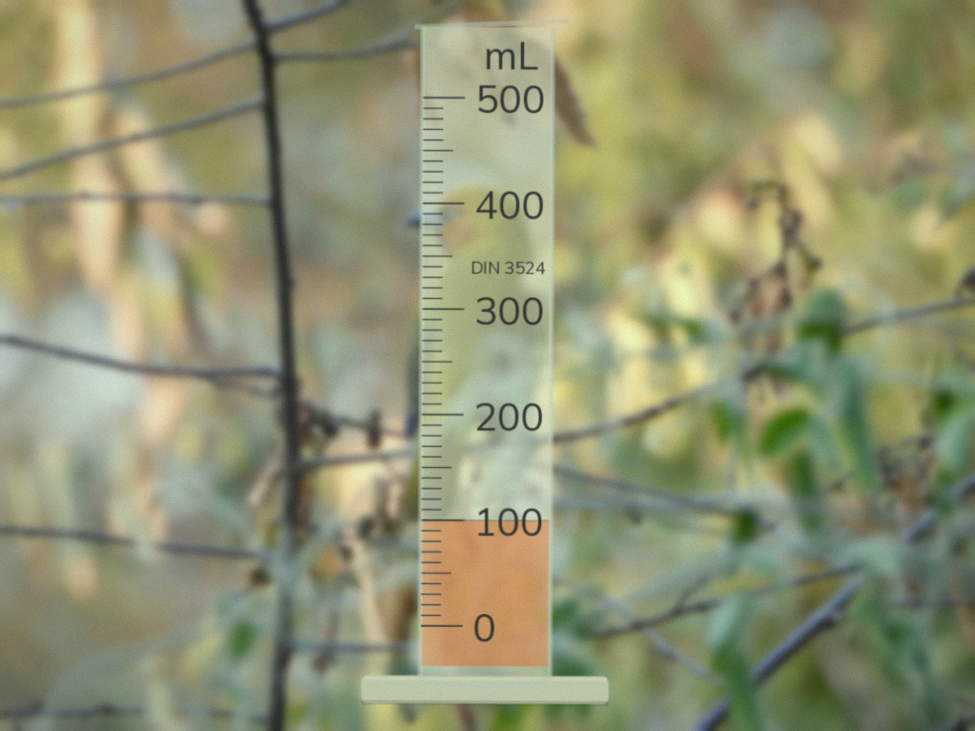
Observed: 100,mL
